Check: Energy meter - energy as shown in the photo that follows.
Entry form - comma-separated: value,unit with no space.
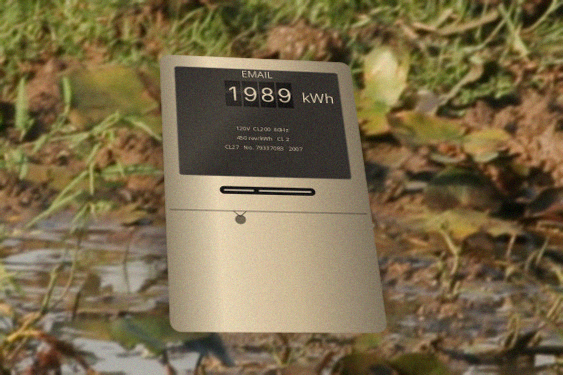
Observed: 1989,kWh
